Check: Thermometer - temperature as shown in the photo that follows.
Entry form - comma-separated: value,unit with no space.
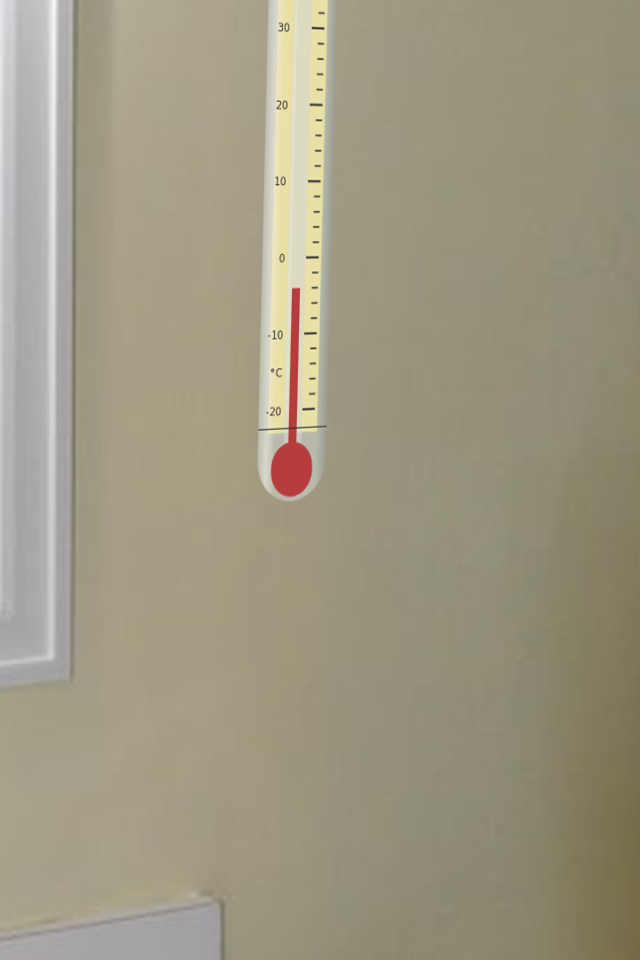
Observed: -4,°C
